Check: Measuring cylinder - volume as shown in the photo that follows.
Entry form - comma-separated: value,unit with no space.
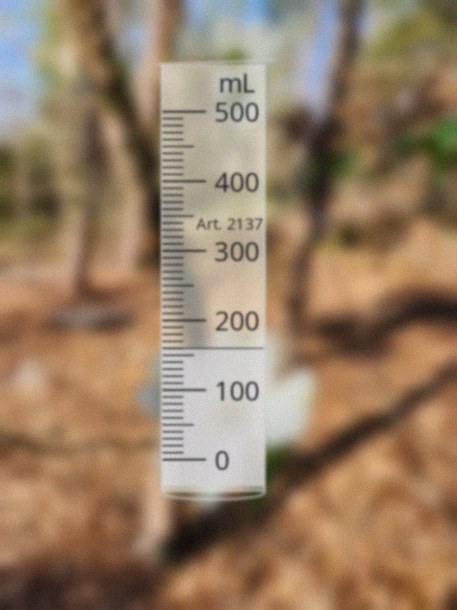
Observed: 160,mL
